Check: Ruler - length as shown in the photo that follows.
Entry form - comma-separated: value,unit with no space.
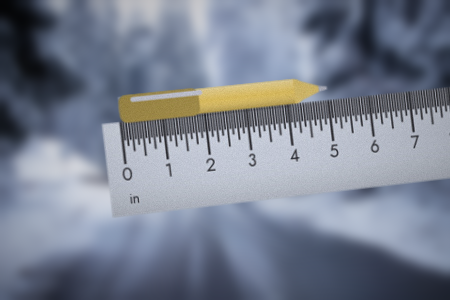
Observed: 5,in
